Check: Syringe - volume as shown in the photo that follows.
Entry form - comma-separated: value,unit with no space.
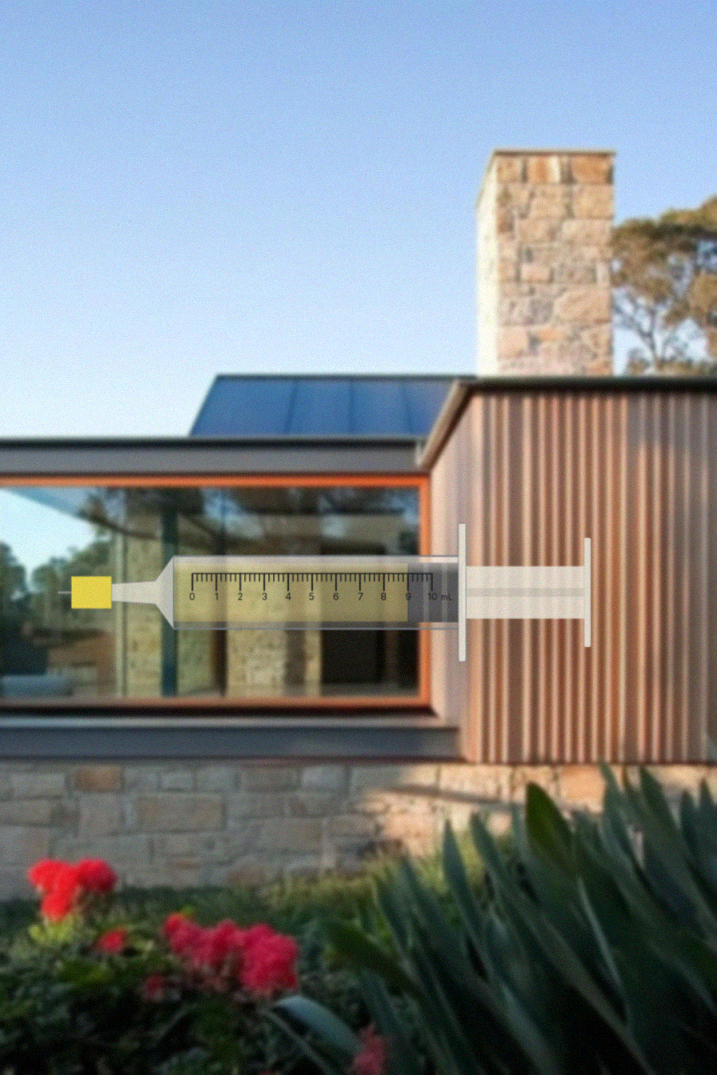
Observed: 9,mL
